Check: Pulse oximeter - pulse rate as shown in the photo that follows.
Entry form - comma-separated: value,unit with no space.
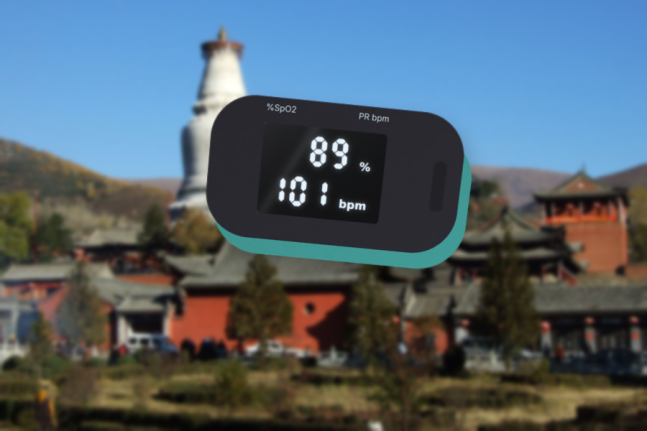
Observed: 101,bpm
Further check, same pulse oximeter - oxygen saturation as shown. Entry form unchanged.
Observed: 89,%
